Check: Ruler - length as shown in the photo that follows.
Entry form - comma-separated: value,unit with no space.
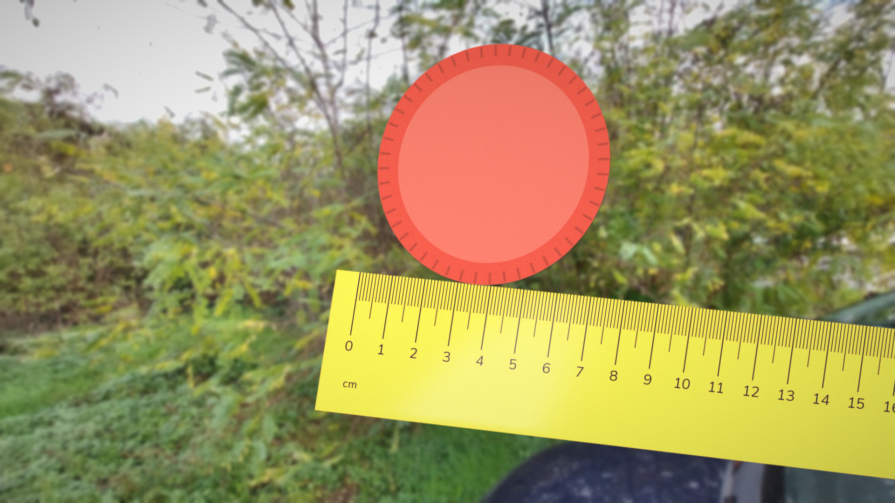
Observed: 7,cm
